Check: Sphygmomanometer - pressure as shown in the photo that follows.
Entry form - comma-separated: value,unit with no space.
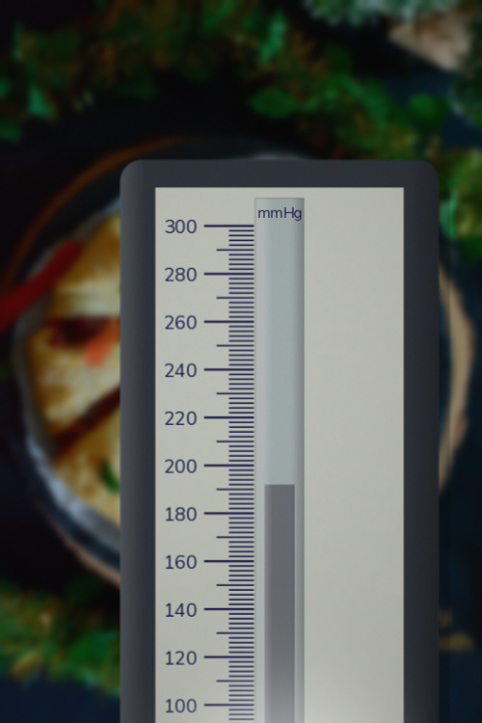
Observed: 192,mmHg
